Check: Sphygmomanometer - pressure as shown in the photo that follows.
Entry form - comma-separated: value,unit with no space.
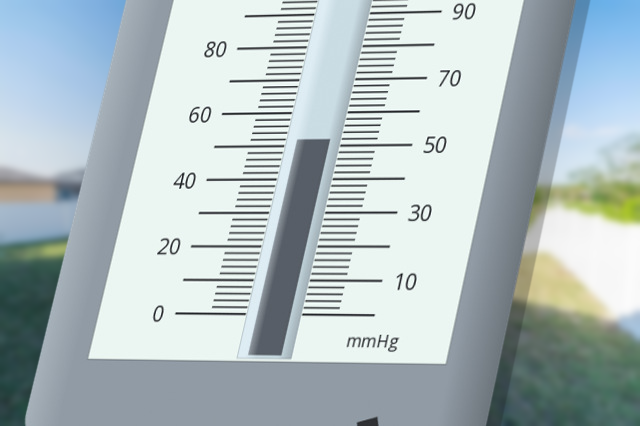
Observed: 52,mmHg
